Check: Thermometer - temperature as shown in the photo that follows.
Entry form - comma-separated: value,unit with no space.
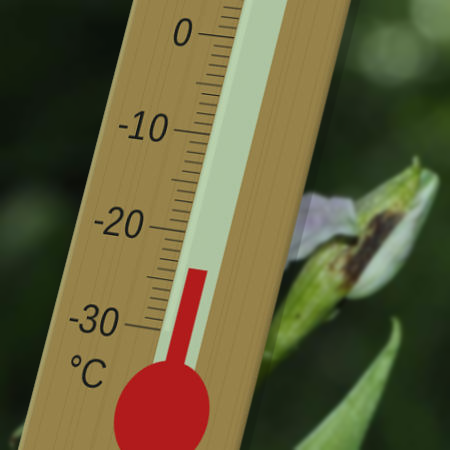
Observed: -23.5,°C
